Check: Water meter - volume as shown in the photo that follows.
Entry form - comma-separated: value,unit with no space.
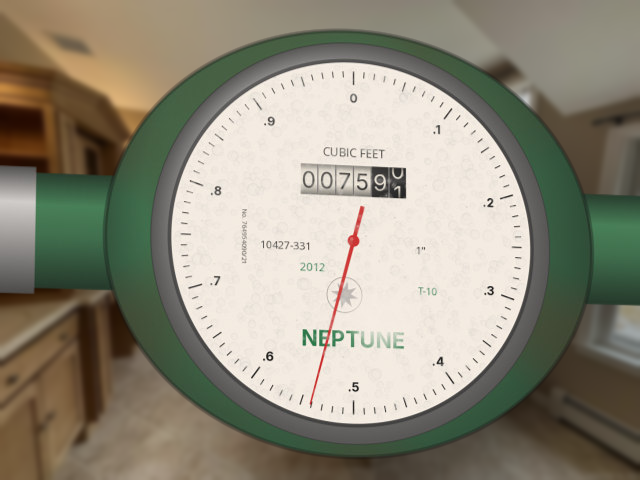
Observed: 7590.54,ft³
